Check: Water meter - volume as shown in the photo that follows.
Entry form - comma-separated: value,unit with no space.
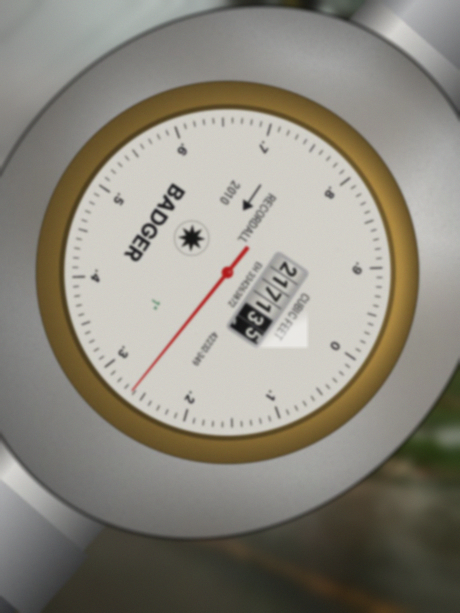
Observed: 217135.26,ft³
